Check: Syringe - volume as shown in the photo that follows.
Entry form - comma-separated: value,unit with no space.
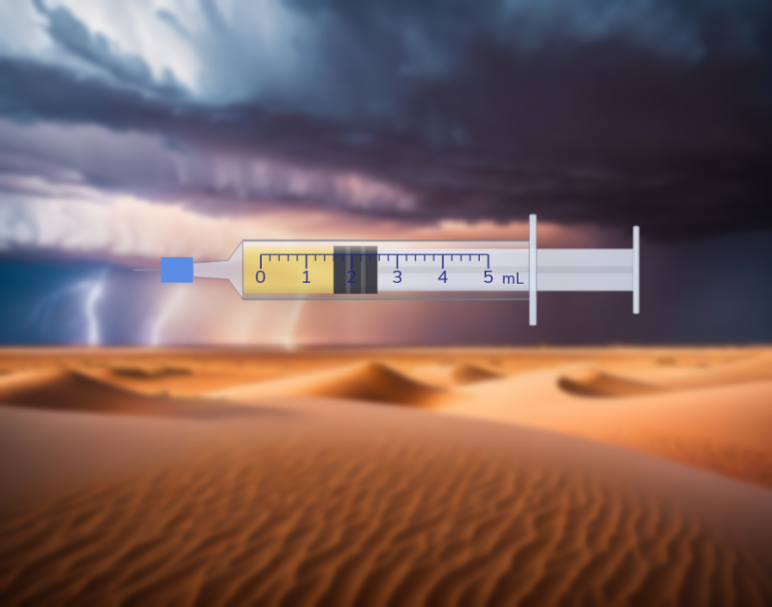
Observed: 1.6,mL
